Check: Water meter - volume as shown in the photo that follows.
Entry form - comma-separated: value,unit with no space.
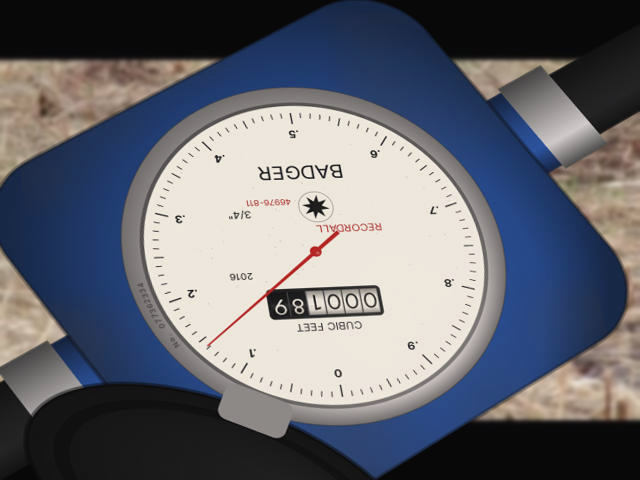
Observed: 189.14,ft³
